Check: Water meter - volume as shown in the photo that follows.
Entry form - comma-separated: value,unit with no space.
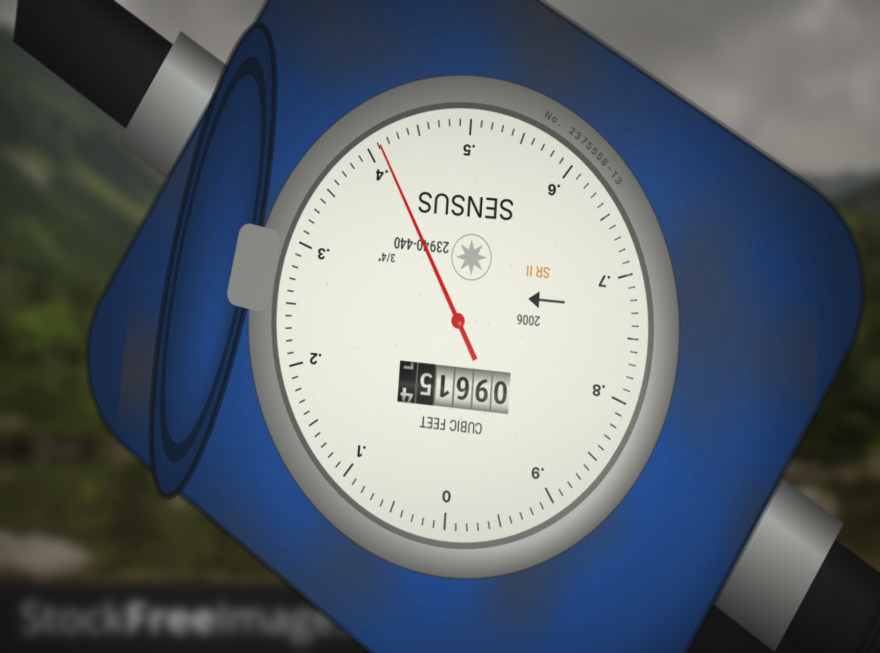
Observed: 96154.41,ft³
